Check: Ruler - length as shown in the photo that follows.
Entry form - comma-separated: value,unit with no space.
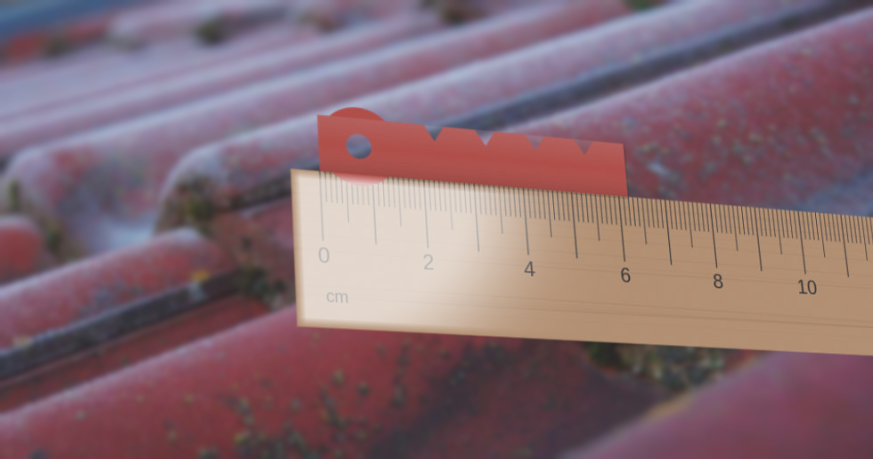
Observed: 6.2,cm
